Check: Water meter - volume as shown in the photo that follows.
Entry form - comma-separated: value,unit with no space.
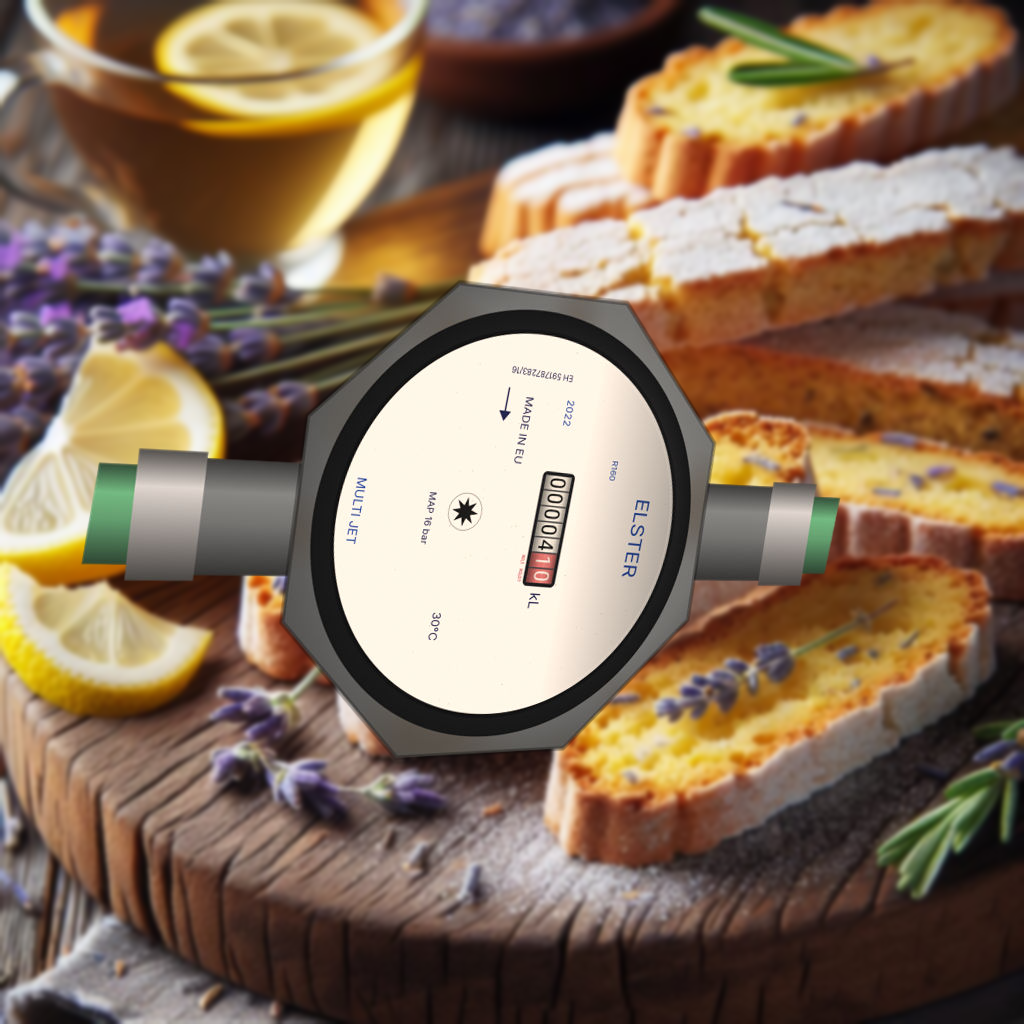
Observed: 4.10,kL
